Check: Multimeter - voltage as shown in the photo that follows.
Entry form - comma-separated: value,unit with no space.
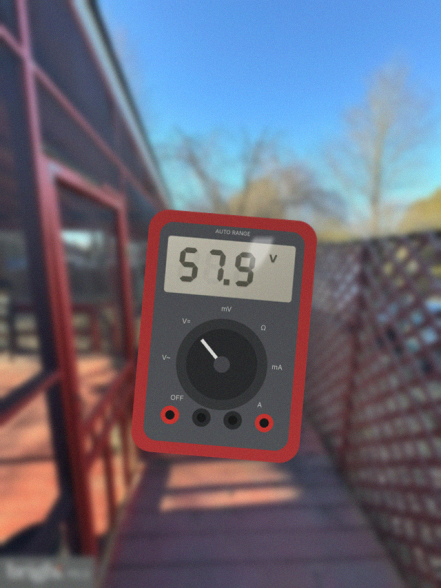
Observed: 57.9,V
